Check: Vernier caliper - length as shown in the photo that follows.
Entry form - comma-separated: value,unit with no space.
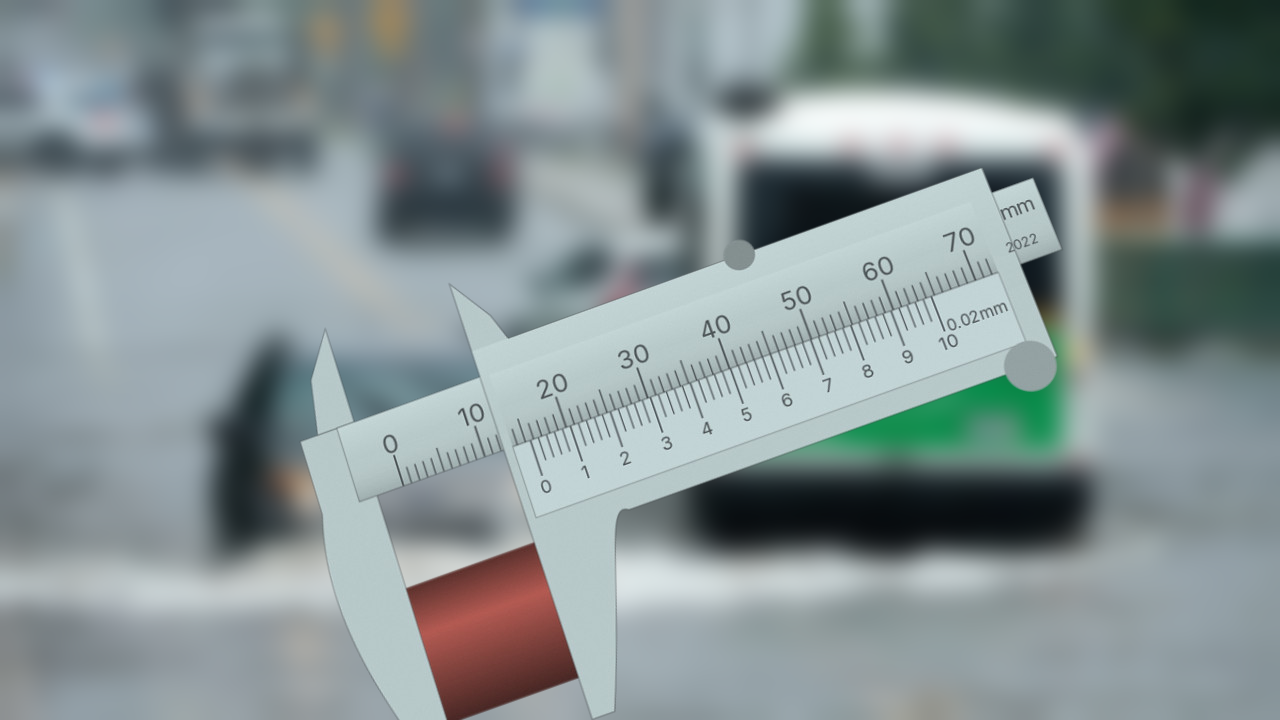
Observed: 15.6,mm
